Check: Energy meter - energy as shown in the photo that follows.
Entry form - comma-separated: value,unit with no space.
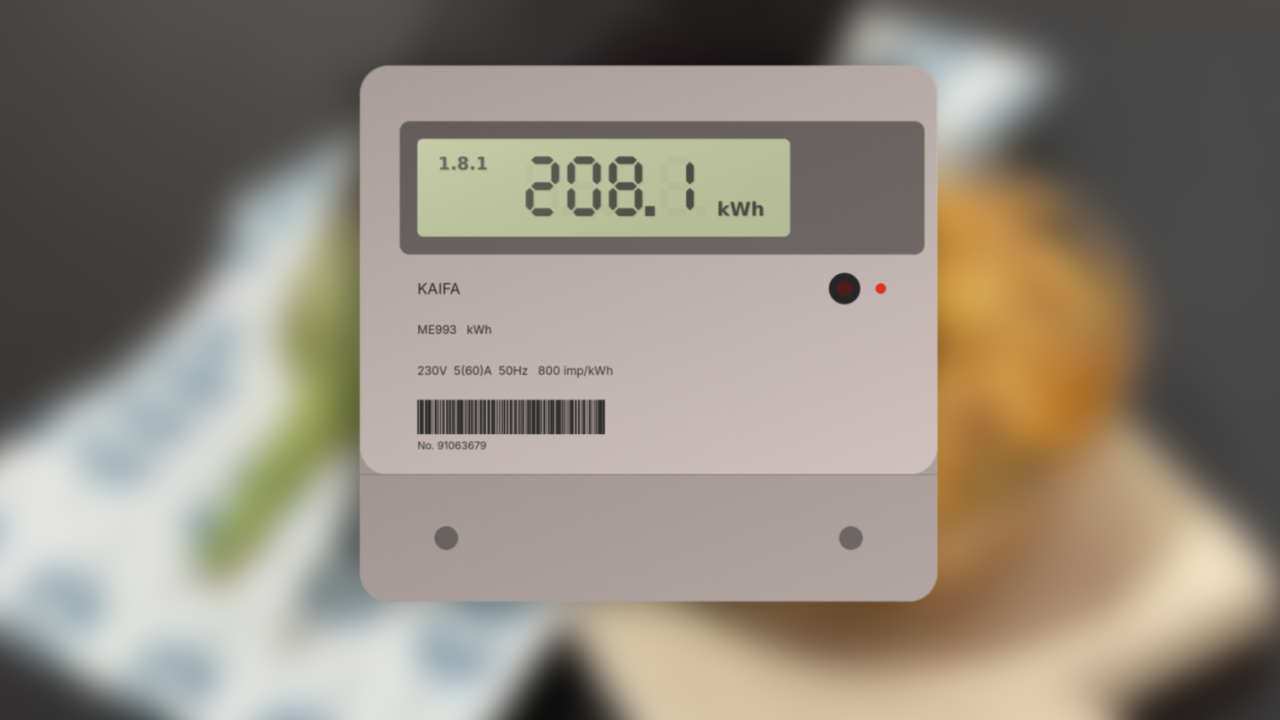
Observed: 208.1,kWh
